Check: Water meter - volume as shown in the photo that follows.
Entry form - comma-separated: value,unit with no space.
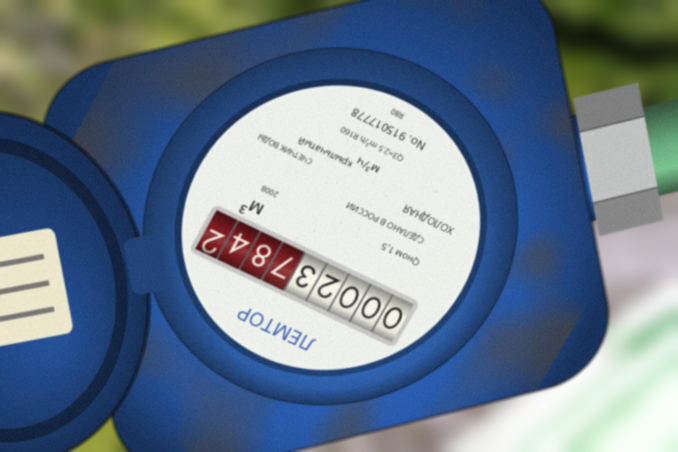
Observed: 23.7842,m³
